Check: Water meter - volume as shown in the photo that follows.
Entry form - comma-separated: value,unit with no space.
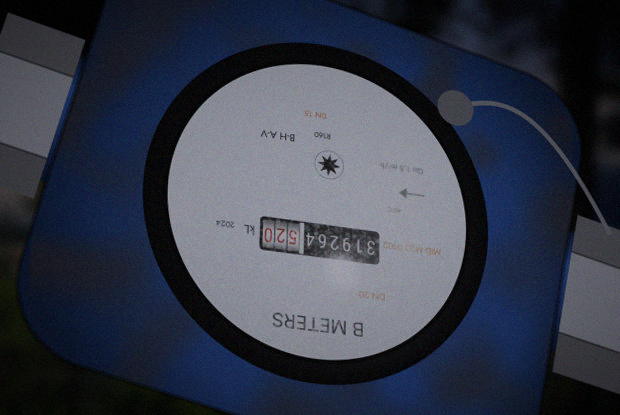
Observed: 319264.520,kL
